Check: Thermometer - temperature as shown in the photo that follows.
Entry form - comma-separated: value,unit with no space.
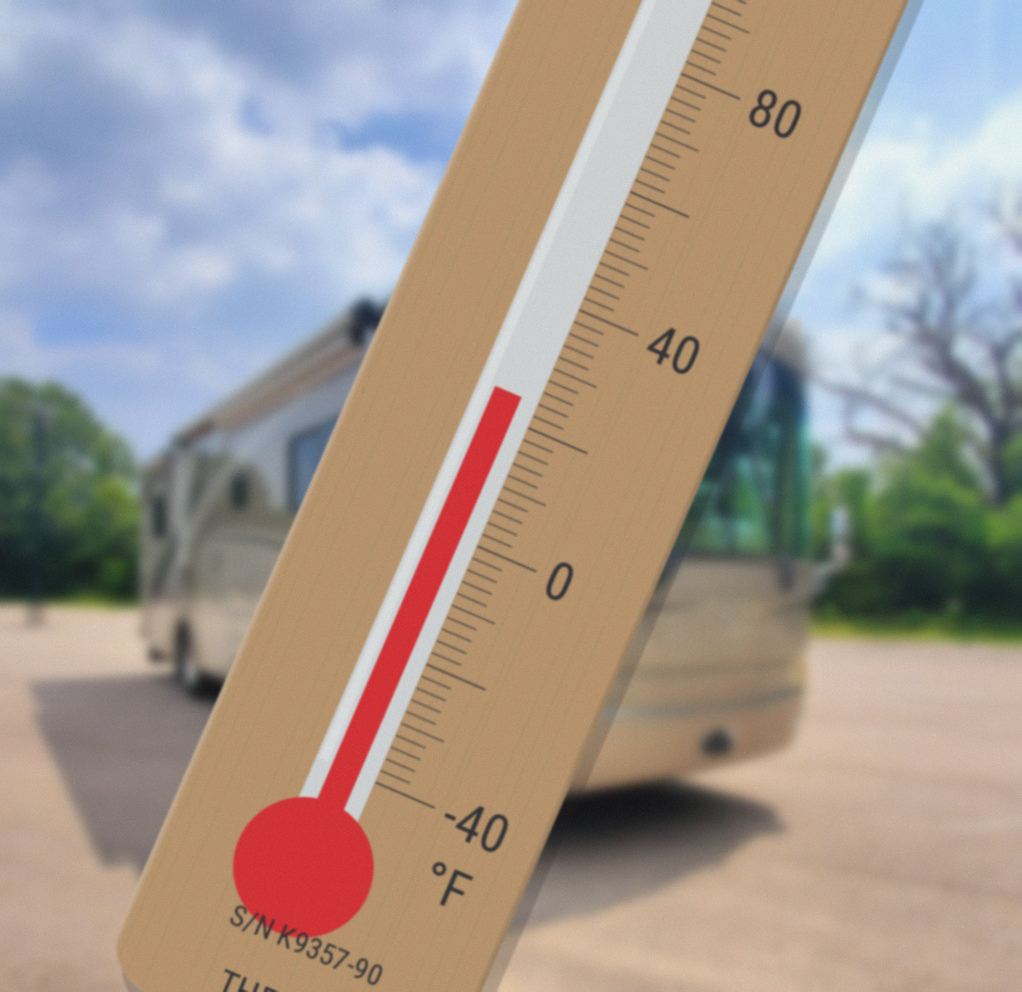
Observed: 24,°F
